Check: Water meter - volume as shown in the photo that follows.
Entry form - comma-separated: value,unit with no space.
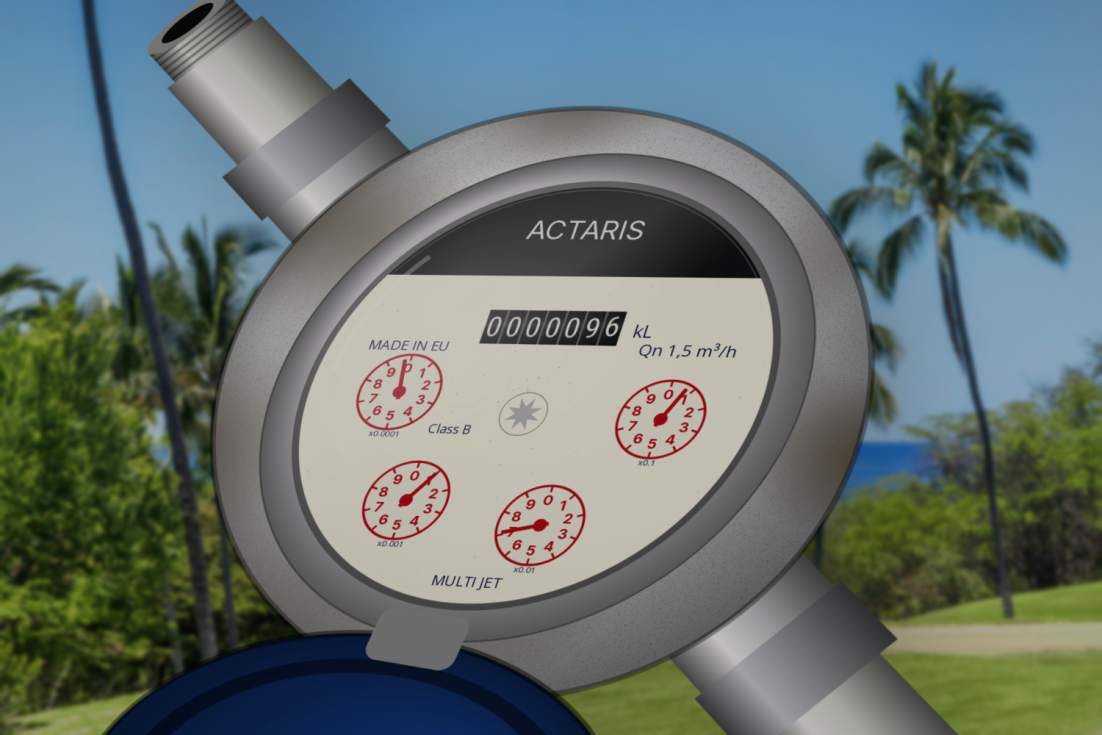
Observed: 96.0709,kL
